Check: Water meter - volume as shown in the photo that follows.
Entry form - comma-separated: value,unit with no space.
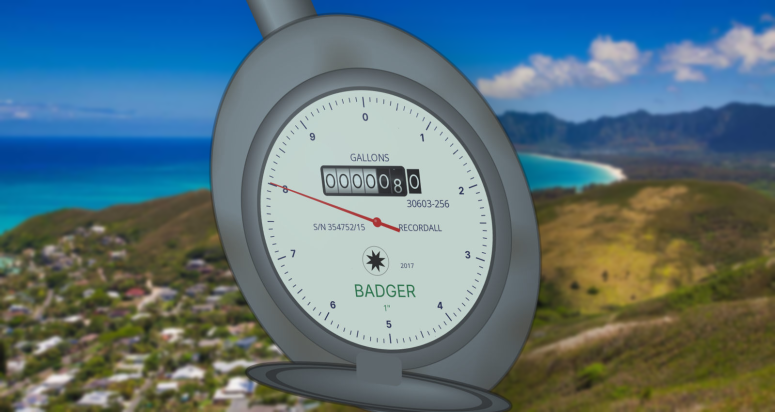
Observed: 78.0,gal
